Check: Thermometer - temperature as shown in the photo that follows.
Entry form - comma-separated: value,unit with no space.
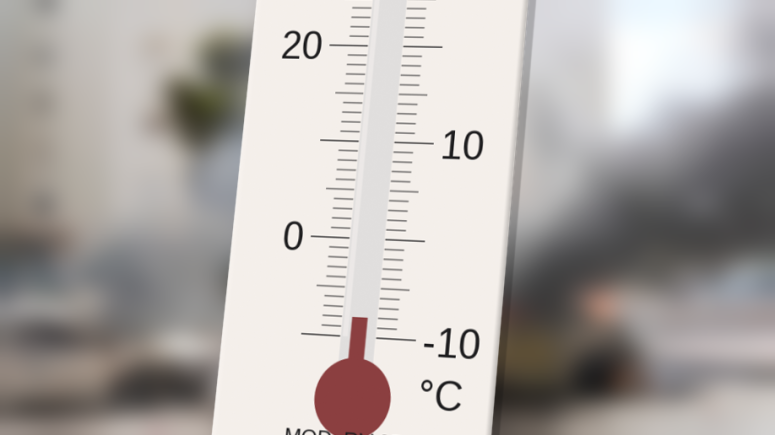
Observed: -8,°C
